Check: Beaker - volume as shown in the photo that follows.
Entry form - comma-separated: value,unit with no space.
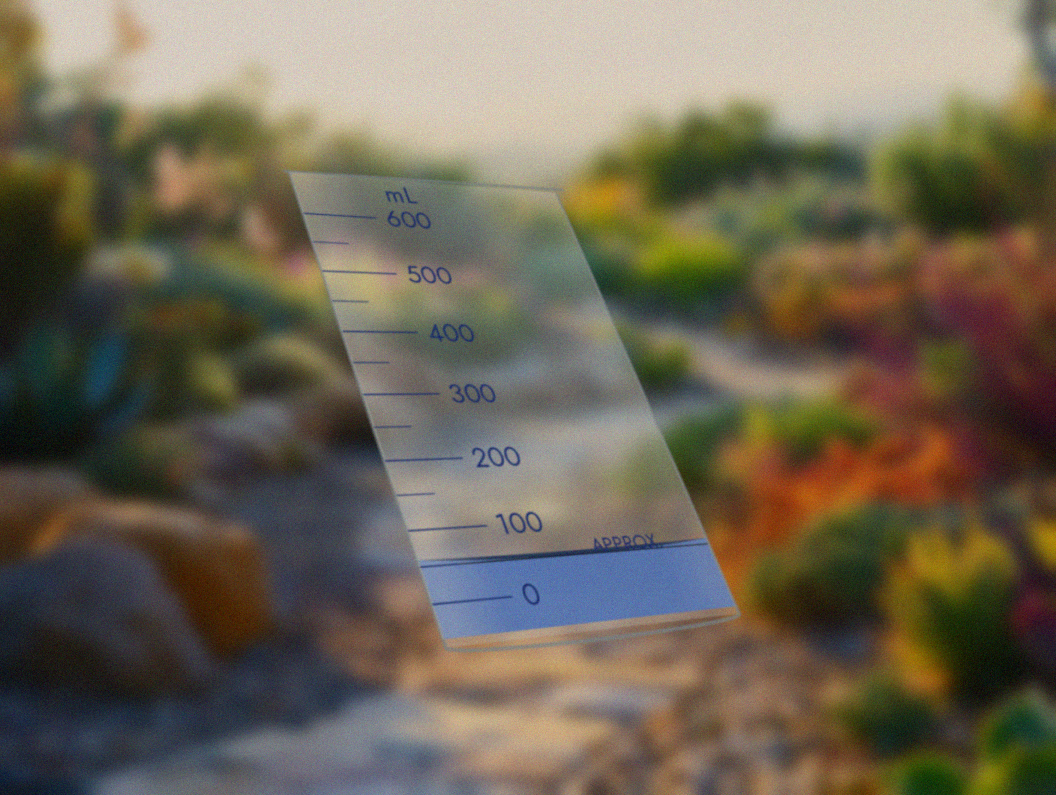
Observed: 50,mL
